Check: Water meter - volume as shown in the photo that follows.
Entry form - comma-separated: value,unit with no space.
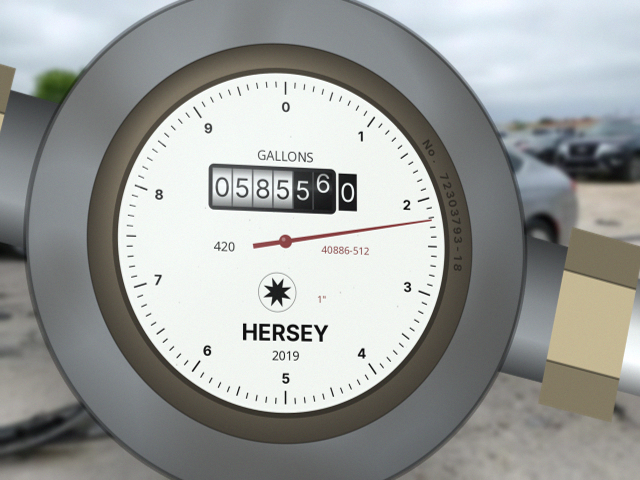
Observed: 585562.2,gal
